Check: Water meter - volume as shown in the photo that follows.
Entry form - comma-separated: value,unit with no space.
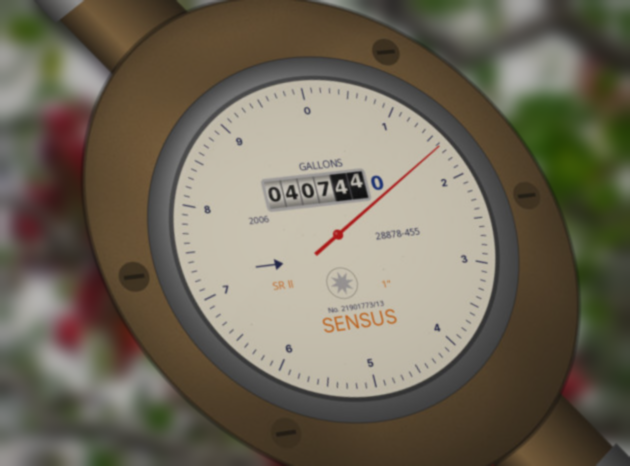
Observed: 407441.6,gal
